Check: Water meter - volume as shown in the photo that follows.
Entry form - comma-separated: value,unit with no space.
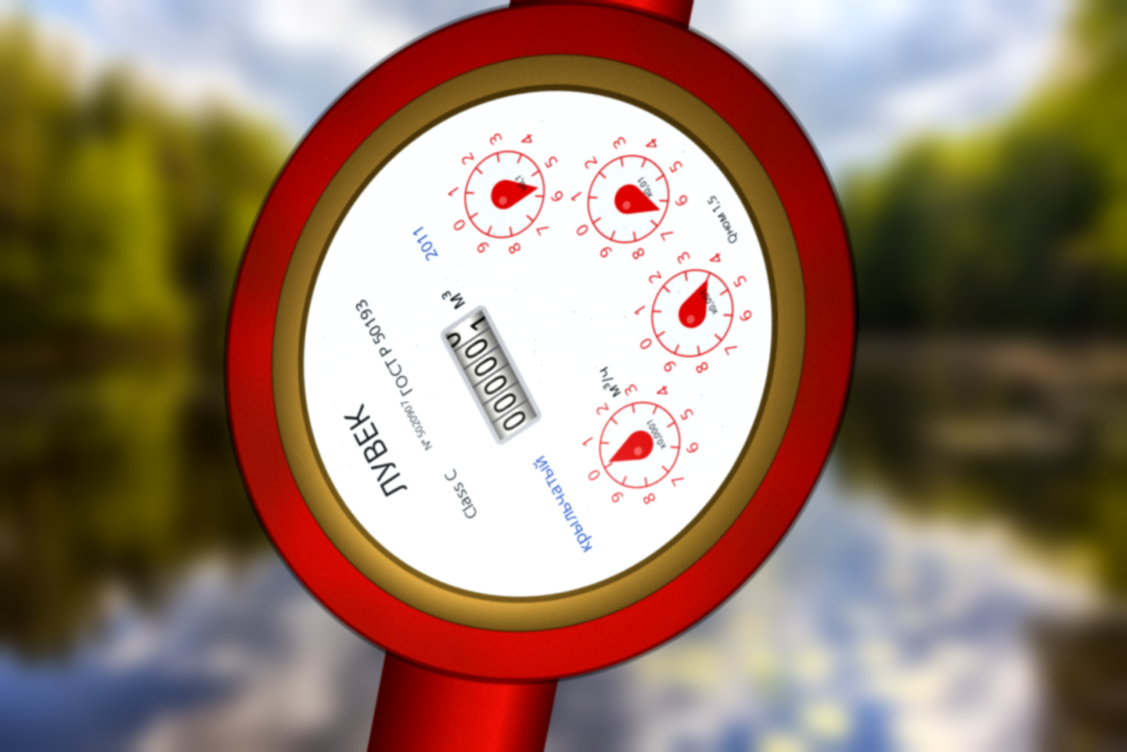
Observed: 0.5640,m³
